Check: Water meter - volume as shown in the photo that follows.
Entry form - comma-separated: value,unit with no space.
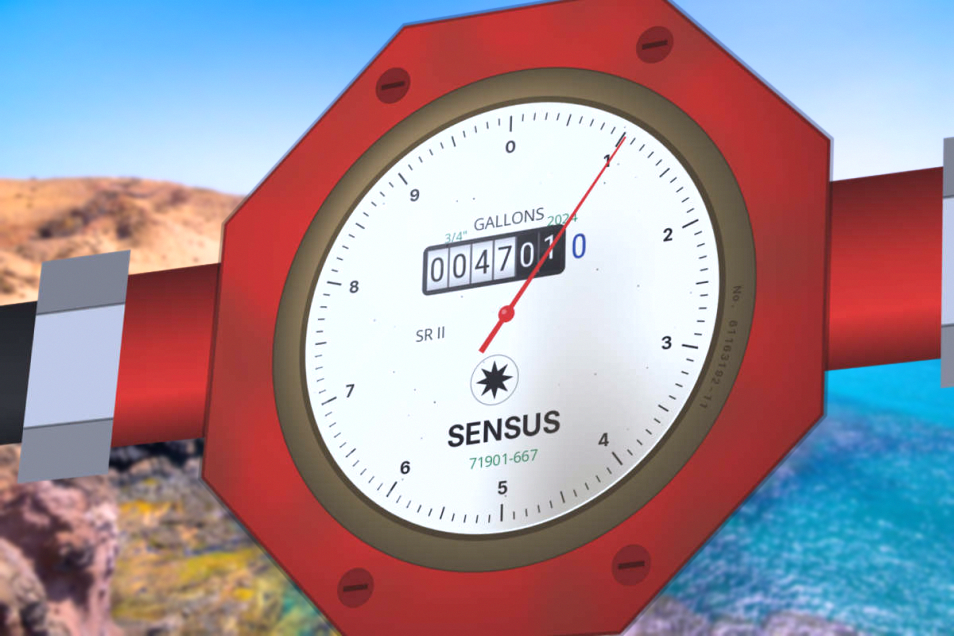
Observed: 47011.0,gal
